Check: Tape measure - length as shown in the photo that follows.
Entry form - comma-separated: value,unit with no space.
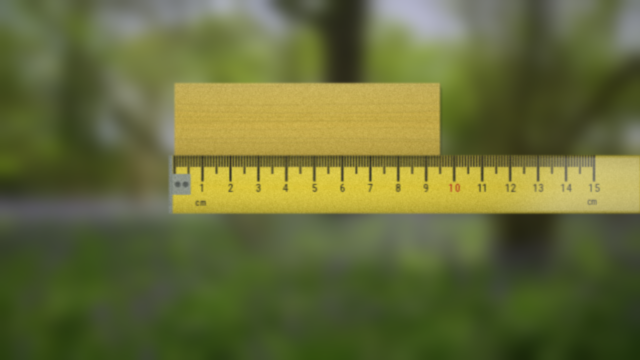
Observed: 9.5,cm
